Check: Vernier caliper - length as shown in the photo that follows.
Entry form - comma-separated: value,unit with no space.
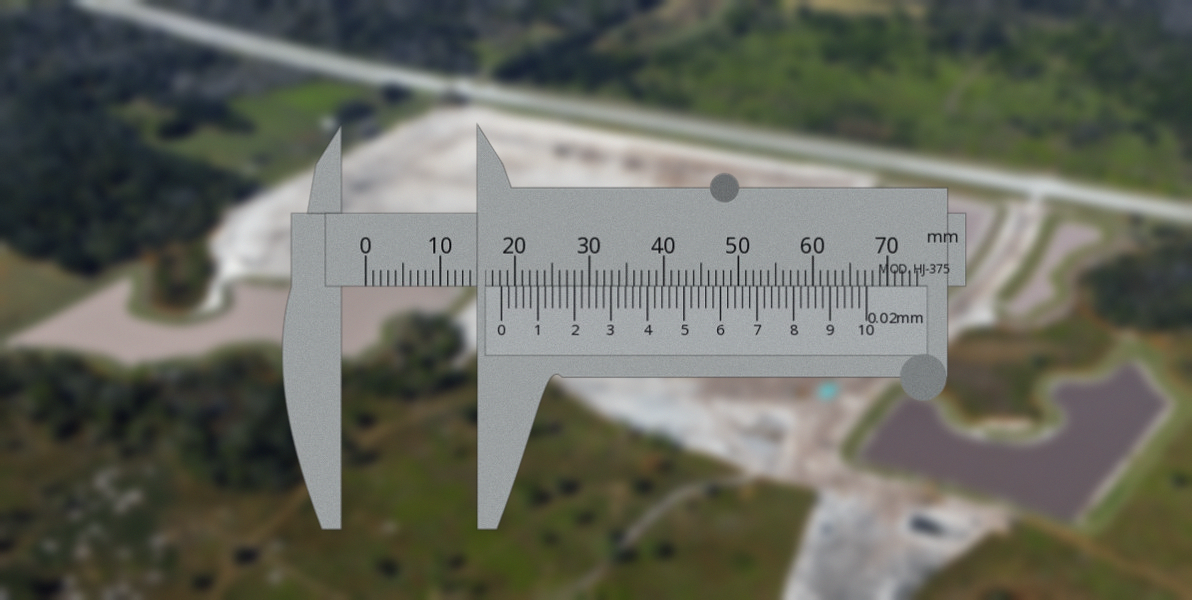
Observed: 18.2,mm
